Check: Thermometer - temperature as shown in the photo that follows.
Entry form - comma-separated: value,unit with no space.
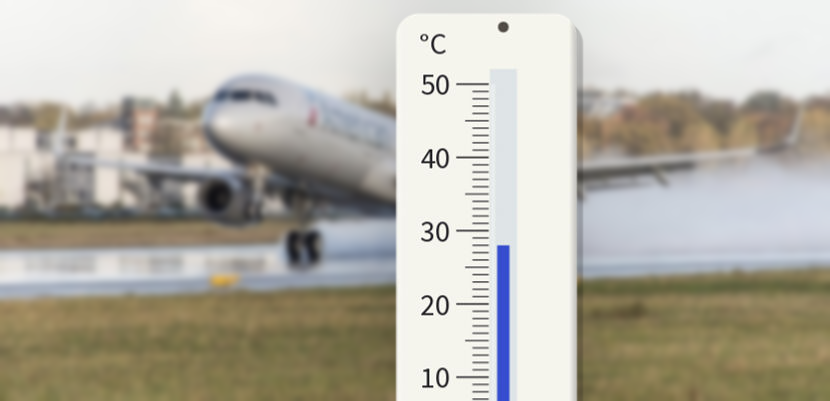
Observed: 28,°C
